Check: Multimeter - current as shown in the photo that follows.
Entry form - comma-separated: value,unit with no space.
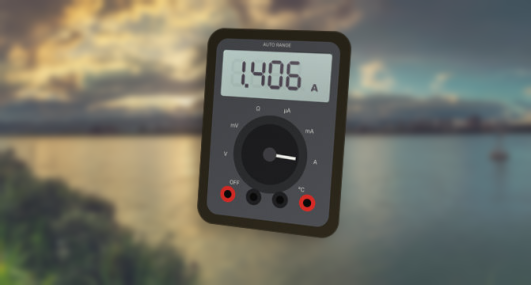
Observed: 1.406,A
